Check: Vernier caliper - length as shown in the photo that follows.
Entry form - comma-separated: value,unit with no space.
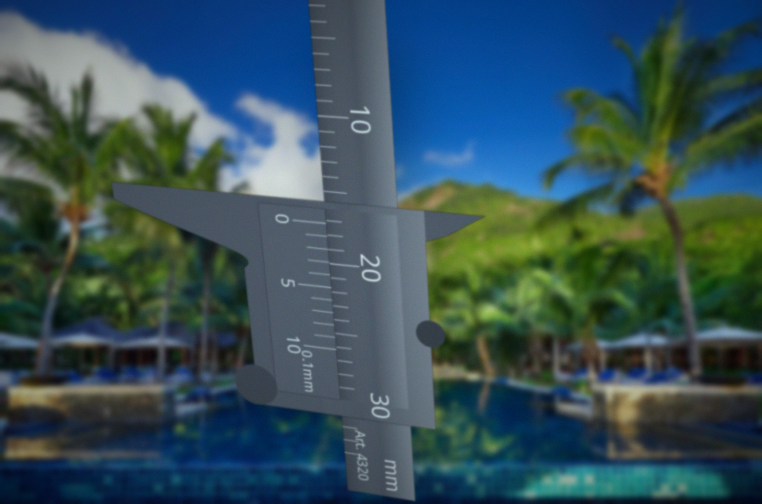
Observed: 17.2,mm
